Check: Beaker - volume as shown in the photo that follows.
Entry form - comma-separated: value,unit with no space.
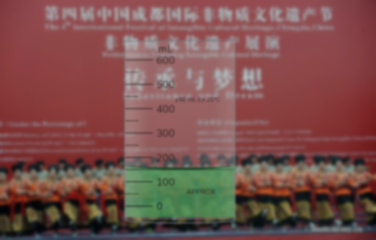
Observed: 150,mL
